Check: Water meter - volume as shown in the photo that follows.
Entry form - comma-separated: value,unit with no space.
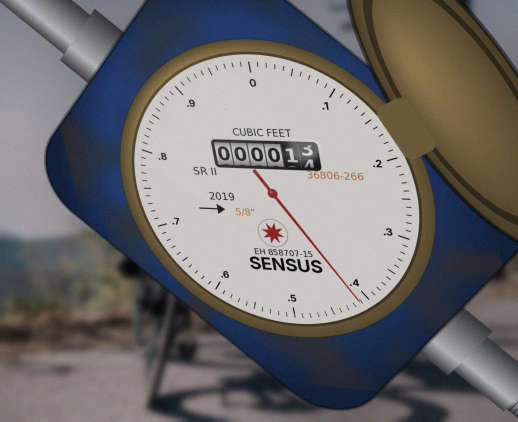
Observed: 13.41,ft³
